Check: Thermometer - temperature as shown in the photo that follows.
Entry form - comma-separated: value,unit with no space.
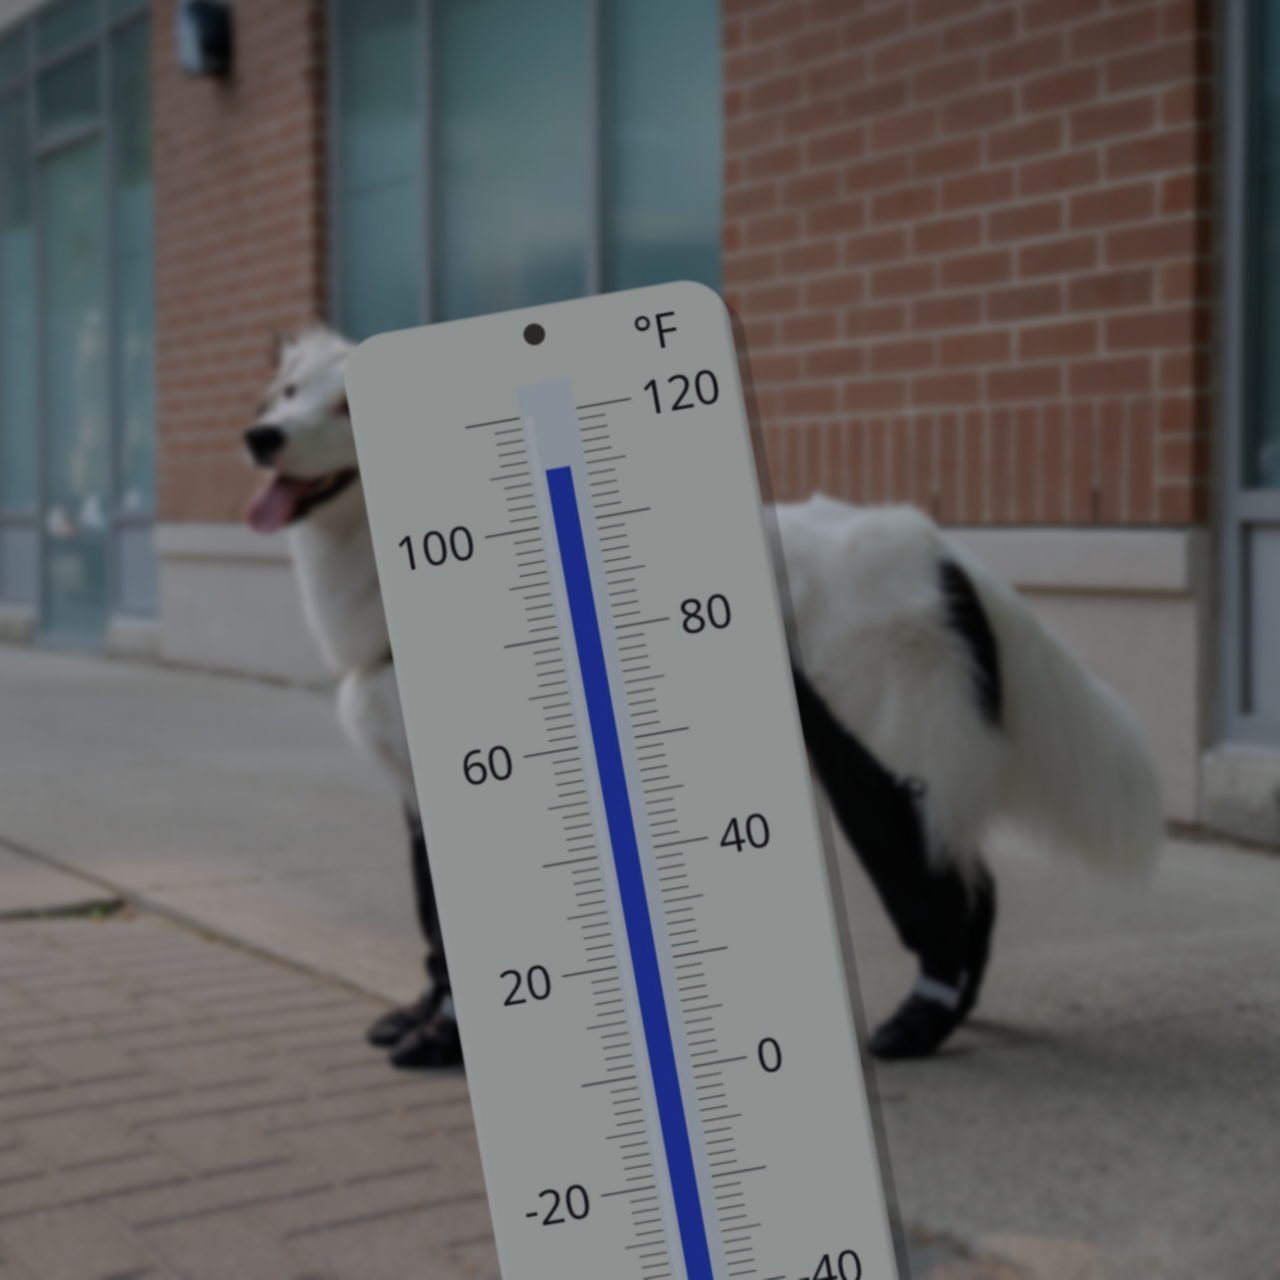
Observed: 110,°F
